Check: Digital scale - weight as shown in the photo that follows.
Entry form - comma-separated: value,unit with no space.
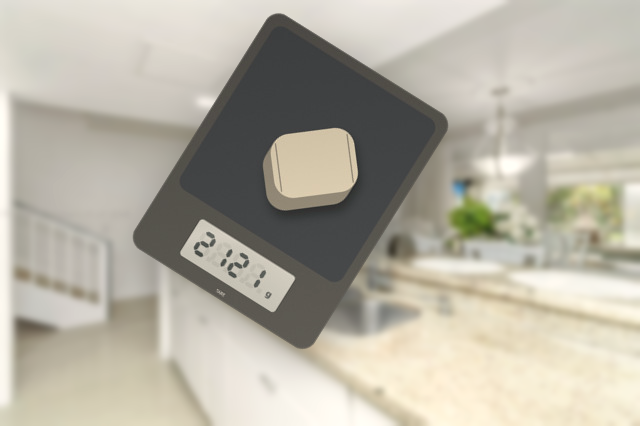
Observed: 2121,g
